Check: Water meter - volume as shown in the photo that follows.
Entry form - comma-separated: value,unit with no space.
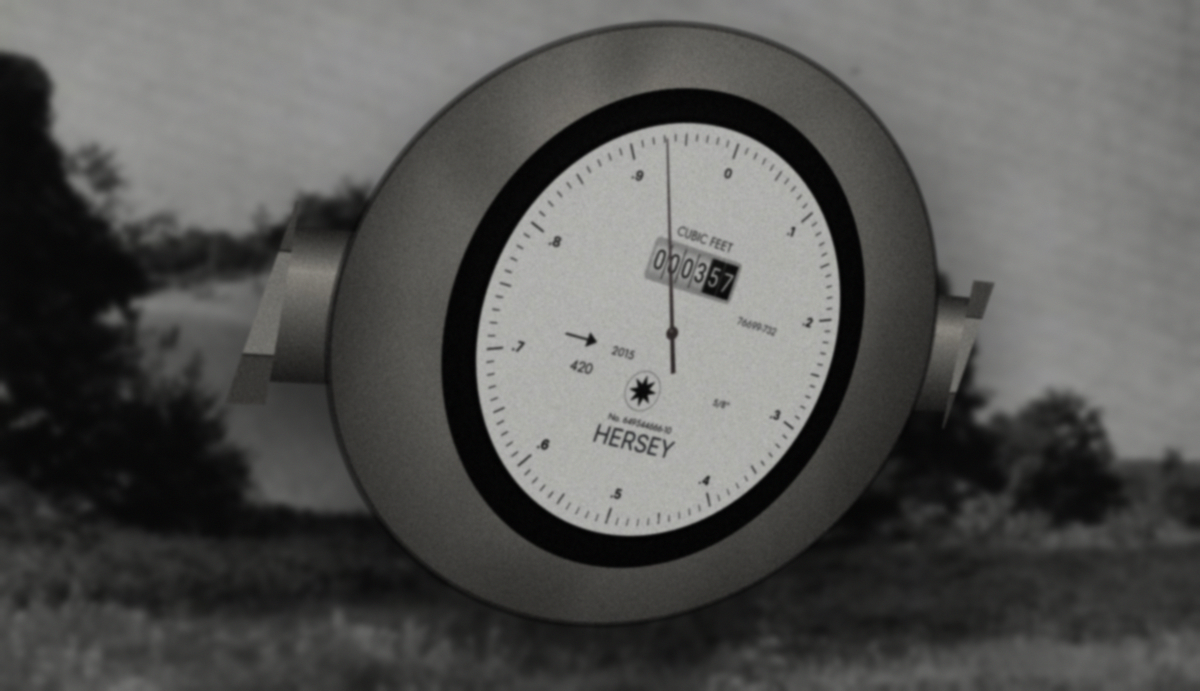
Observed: 356.93,ft³
